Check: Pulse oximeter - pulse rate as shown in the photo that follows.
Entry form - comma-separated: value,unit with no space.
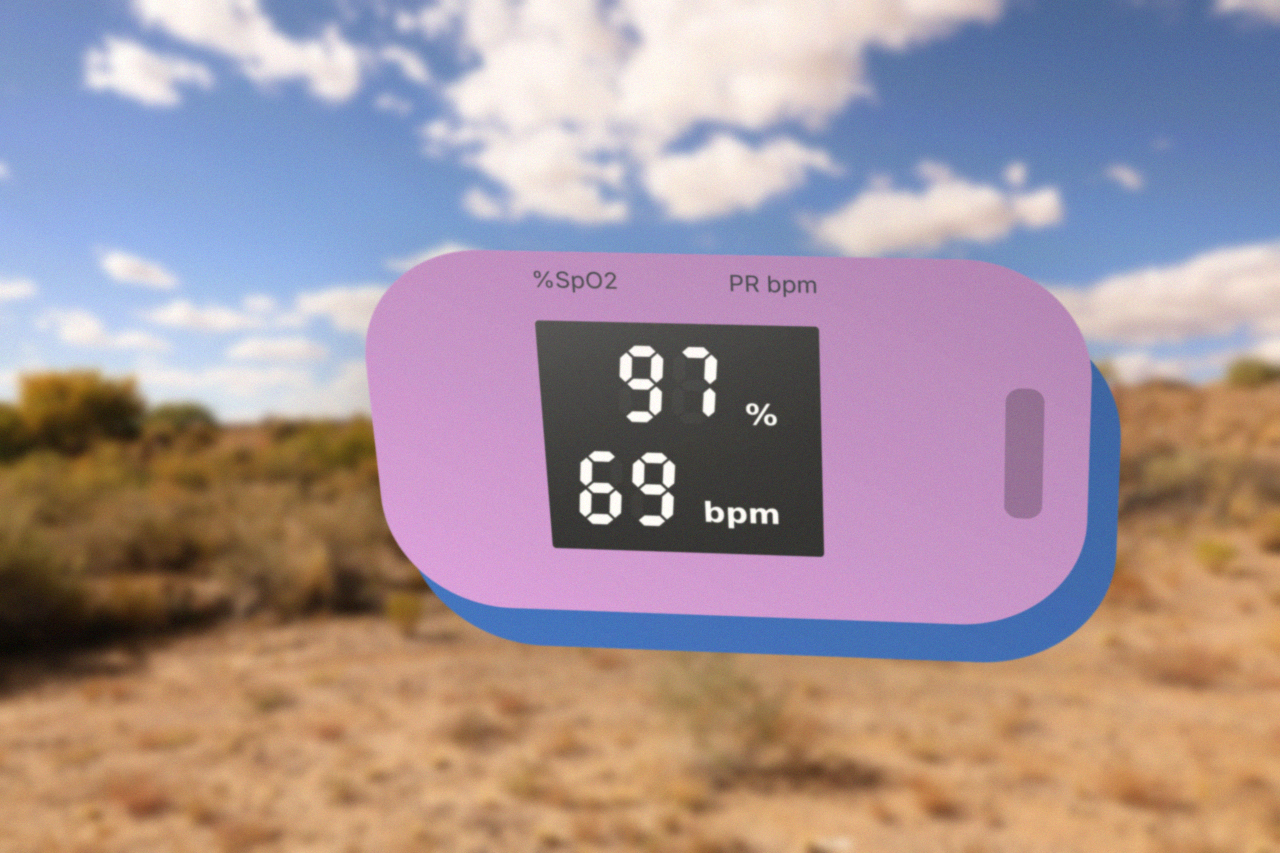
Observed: 69,bpm
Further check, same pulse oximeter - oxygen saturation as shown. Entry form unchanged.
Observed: 97,%
